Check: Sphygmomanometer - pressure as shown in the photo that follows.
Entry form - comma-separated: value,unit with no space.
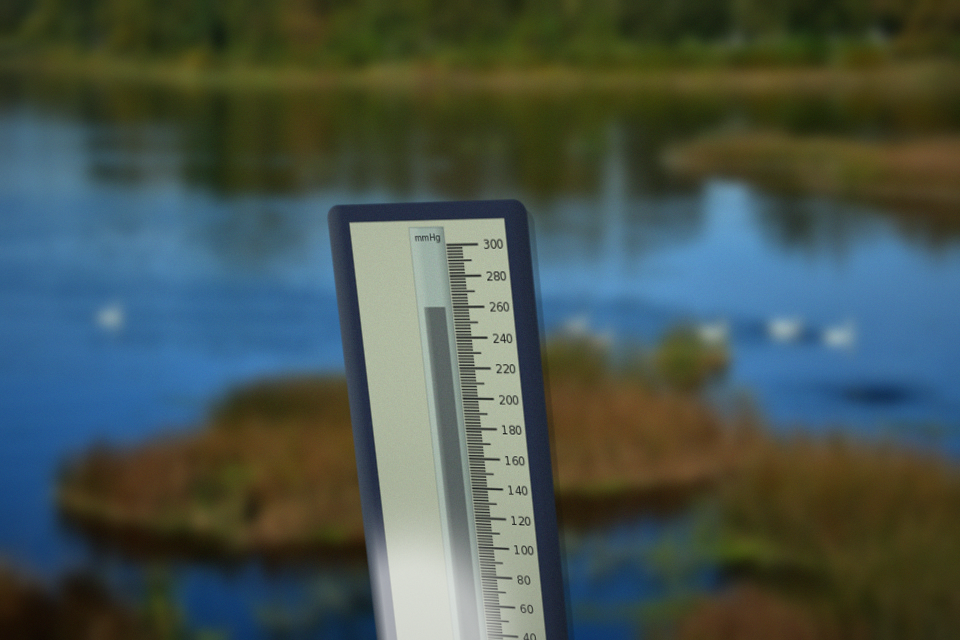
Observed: 260,mmHg
